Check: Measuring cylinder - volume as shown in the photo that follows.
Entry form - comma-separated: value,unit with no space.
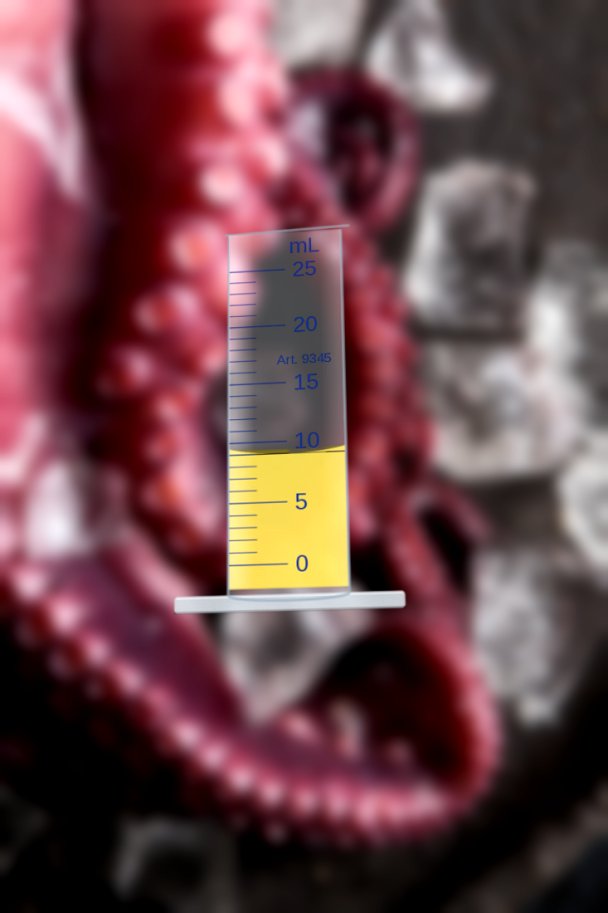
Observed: 9,mL
